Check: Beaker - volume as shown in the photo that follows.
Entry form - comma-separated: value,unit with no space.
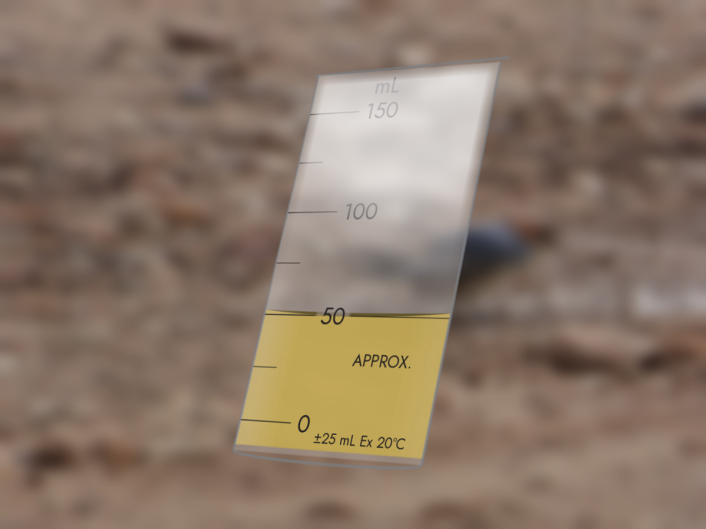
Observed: 50,mL
